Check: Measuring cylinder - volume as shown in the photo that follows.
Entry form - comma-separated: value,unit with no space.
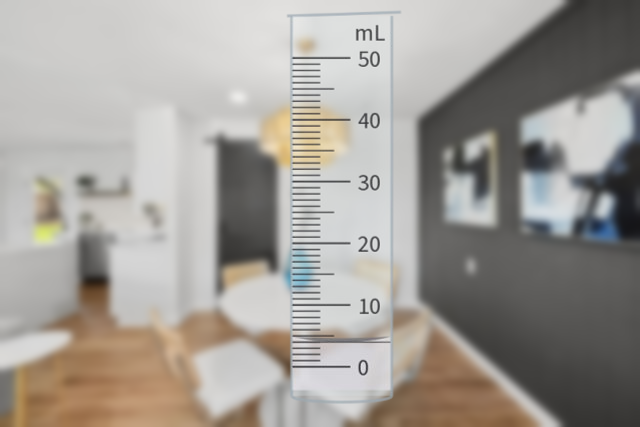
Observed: 4,mL
